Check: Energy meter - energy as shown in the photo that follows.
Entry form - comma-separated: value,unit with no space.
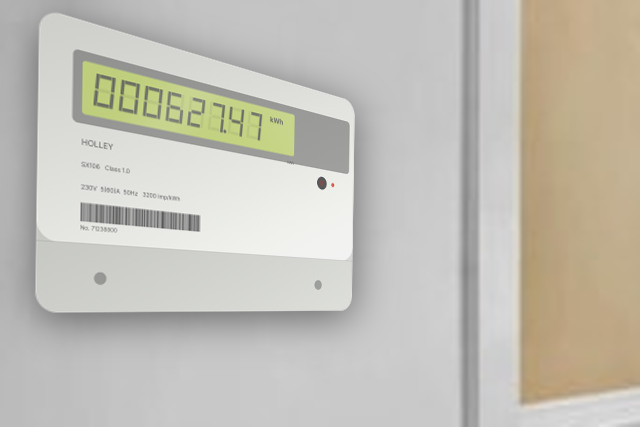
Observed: 627.47,kWh
